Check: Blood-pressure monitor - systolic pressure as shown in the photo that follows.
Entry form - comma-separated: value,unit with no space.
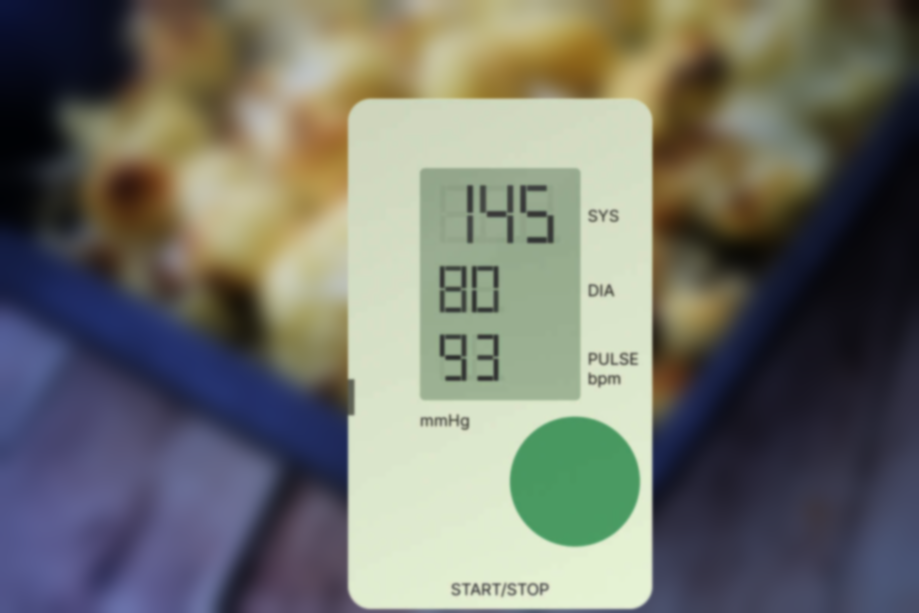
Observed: 145,mmHg
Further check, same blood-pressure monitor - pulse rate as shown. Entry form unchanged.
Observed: 93,bpm
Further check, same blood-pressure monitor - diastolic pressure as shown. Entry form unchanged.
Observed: 80,mmHg
